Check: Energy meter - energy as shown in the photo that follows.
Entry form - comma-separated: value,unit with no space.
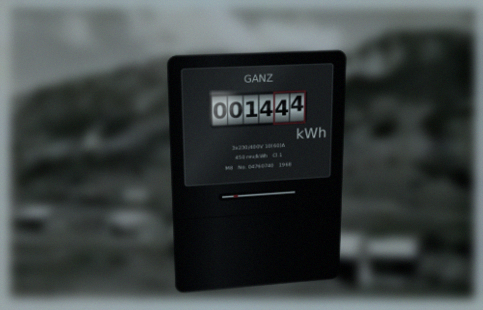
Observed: 14.44,kWh
